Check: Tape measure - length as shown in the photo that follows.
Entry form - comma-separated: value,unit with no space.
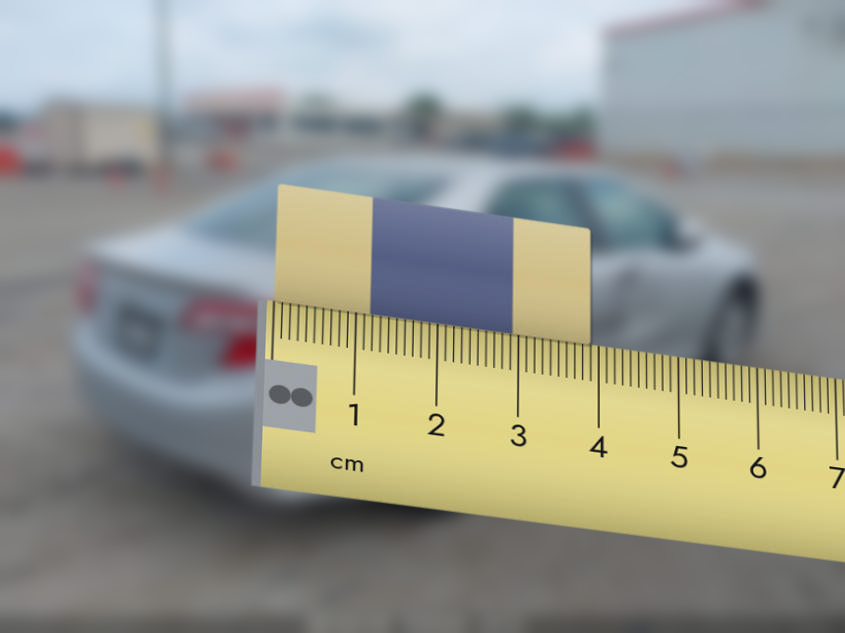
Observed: 3.9,cm
